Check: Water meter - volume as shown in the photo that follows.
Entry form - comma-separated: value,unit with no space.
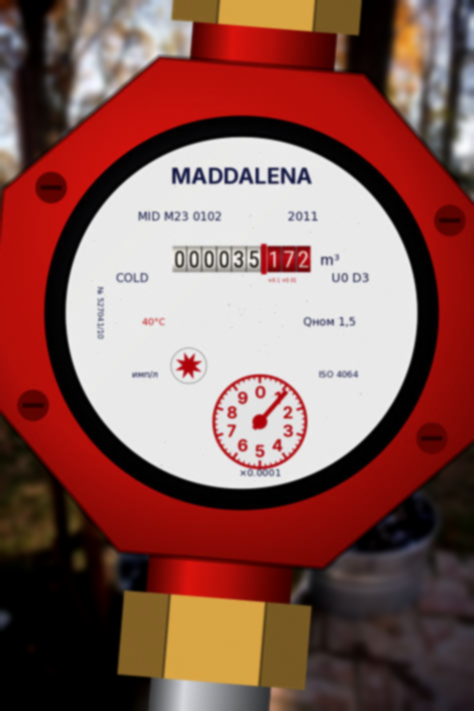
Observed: 35.1721,m³
